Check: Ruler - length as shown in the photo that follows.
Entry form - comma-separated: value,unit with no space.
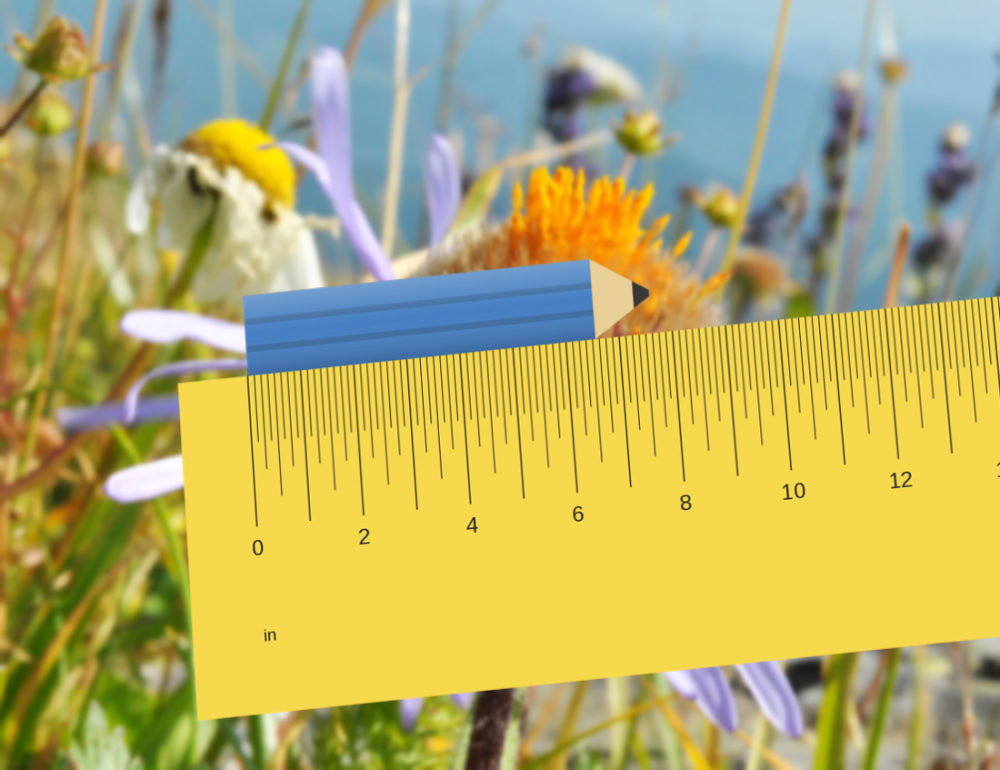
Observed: 7.625,in
